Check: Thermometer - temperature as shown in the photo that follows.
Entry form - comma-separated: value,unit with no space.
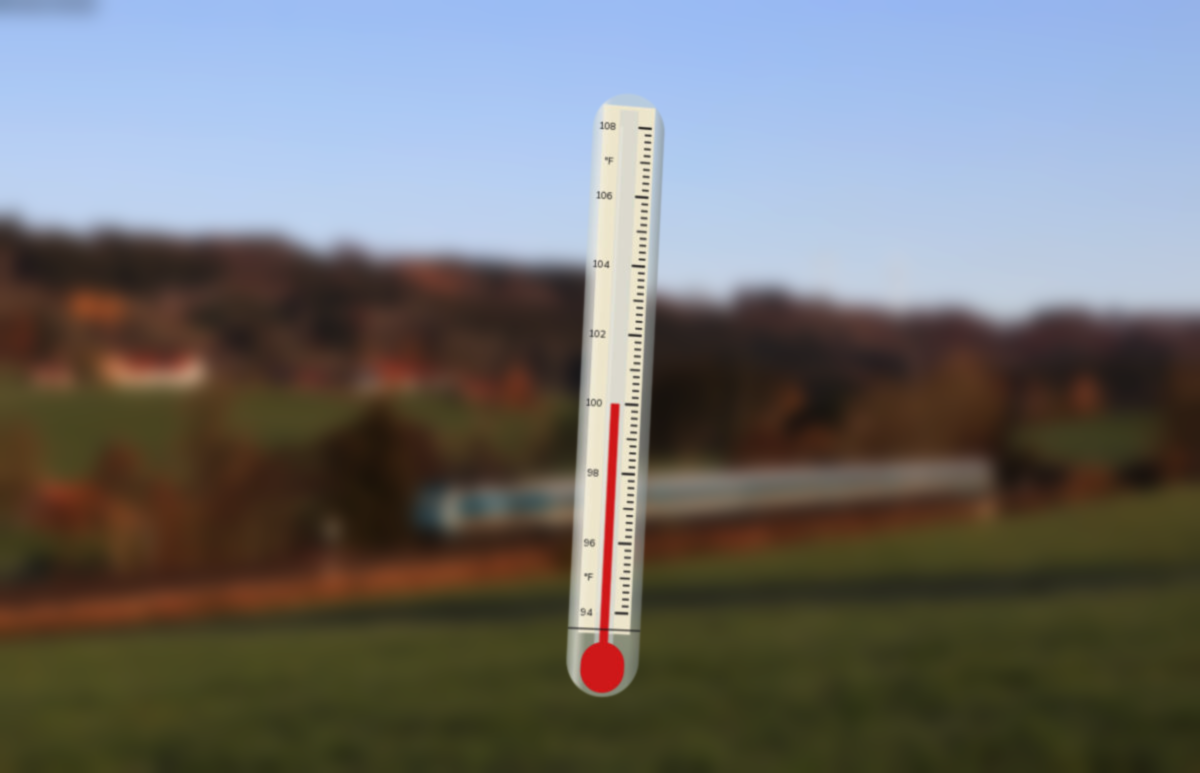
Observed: 100,°F
